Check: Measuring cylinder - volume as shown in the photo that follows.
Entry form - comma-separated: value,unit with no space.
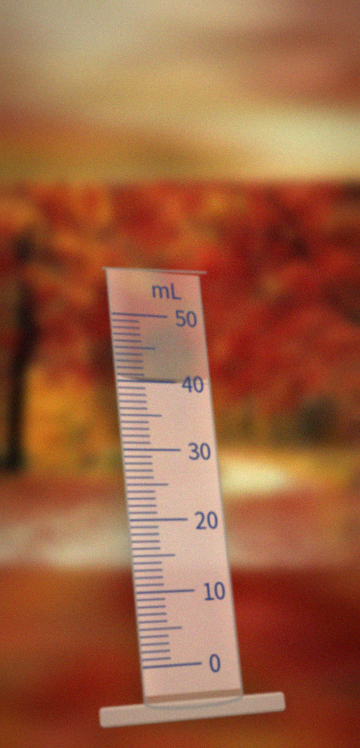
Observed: 40,mL
